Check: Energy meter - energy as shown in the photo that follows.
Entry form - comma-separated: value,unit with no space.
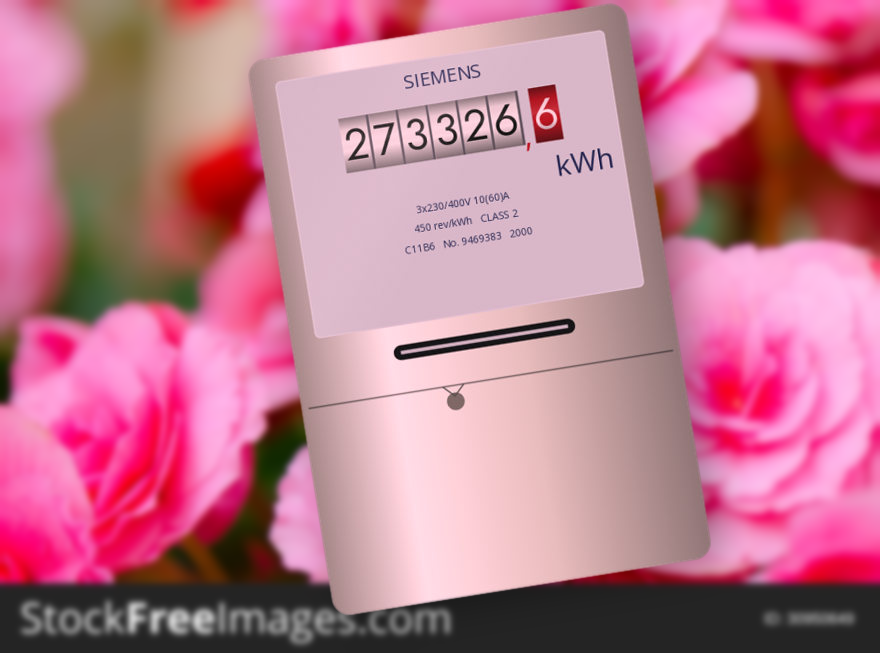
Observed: 273326.6,kWh
